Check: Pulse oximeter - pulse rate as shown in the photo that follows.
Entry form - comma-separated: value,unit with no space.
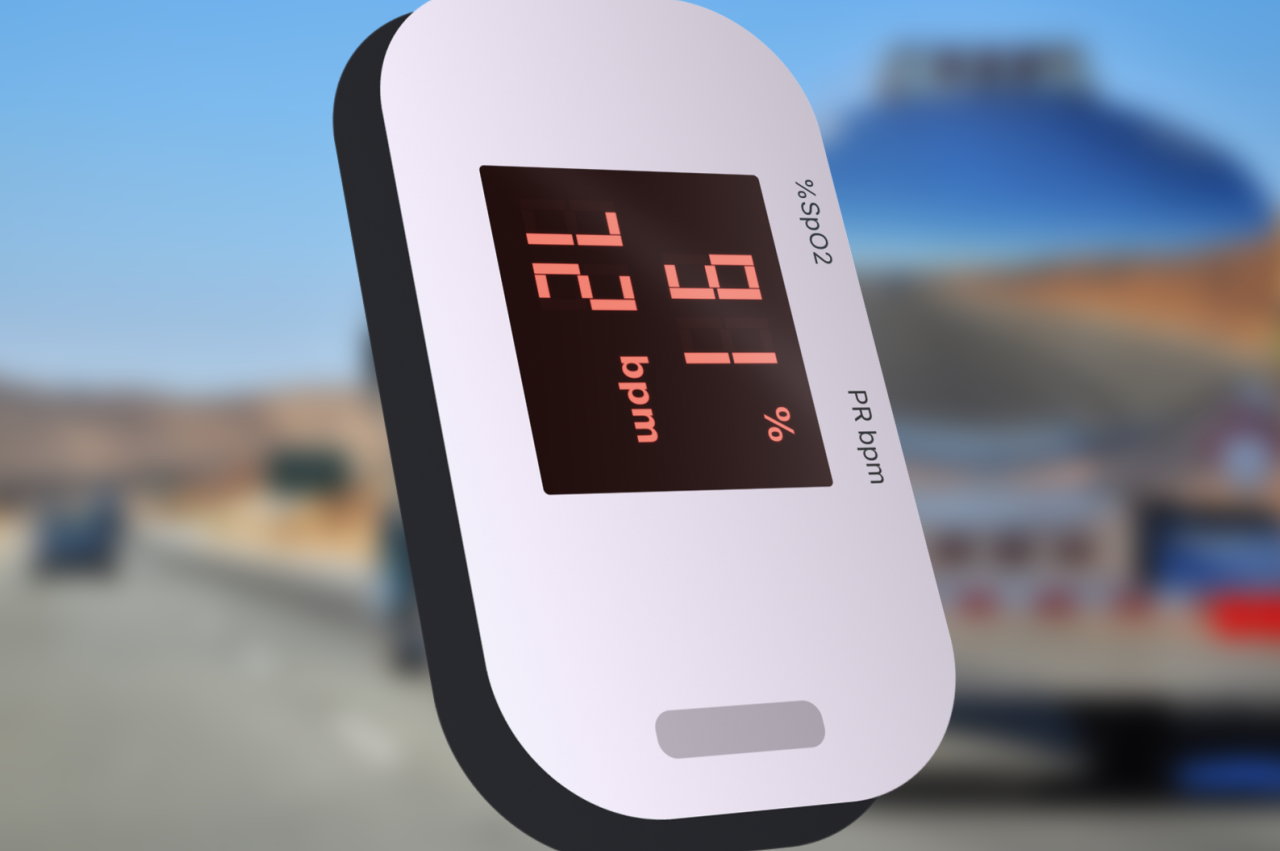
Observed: 72,bpm
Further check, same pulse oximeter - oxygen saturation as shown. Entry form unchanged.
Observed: 91,%
